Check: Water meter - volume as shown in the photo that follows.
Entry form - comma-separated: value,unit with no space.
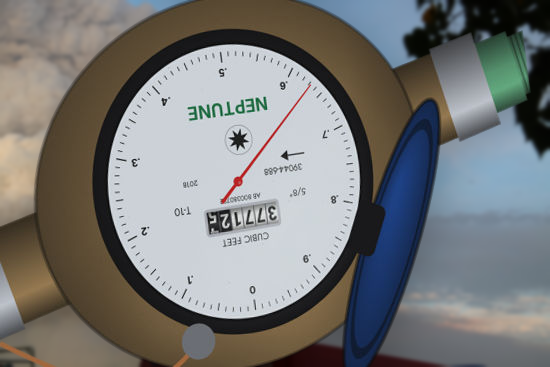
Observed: 377124.63,ft³
